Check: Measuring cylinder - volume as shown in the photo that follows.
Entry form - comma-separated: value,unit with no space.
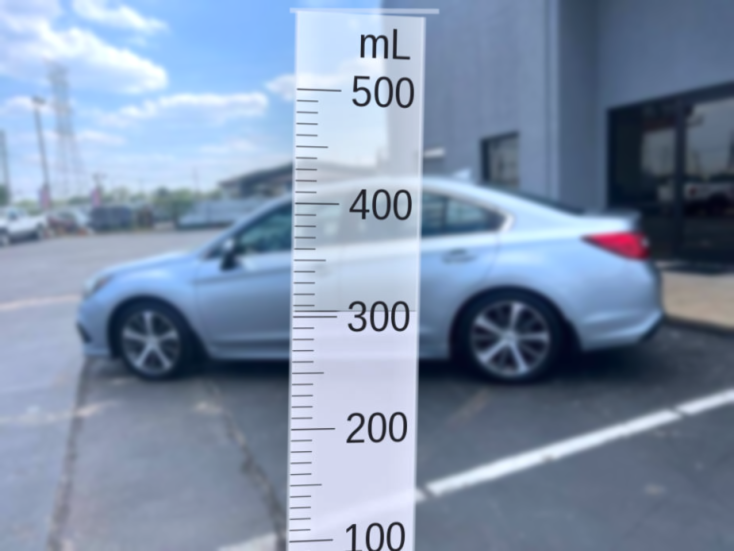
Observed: 305,mL
